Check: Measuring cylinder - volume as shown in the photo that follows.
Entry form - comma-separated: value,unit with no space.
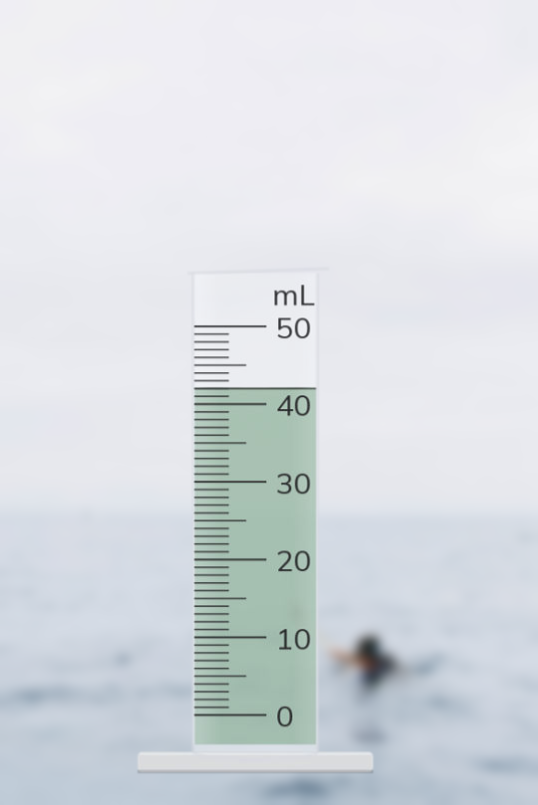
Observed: 42,mL
